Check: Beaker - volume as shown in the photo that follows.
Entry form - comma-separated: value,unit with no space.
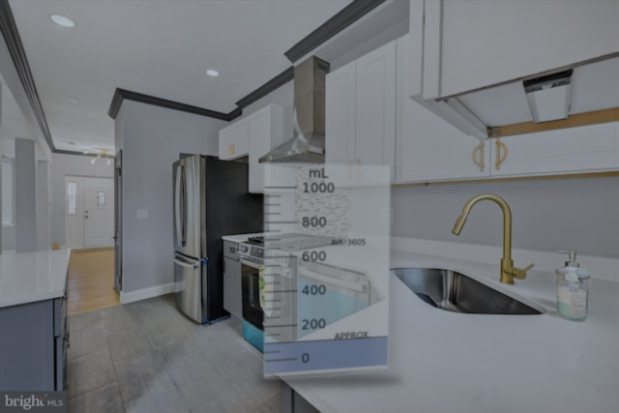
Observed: 100,mL
